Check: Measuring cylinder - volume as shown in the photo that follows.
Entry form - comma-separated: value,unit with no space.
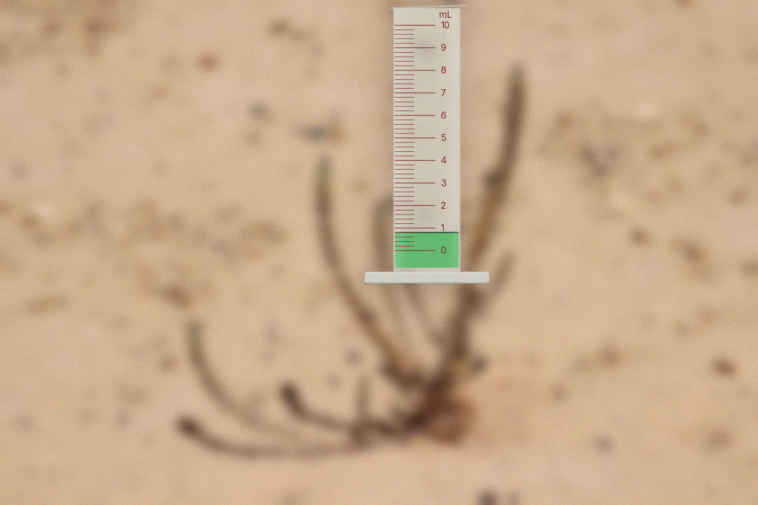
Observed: 0.8,mL
